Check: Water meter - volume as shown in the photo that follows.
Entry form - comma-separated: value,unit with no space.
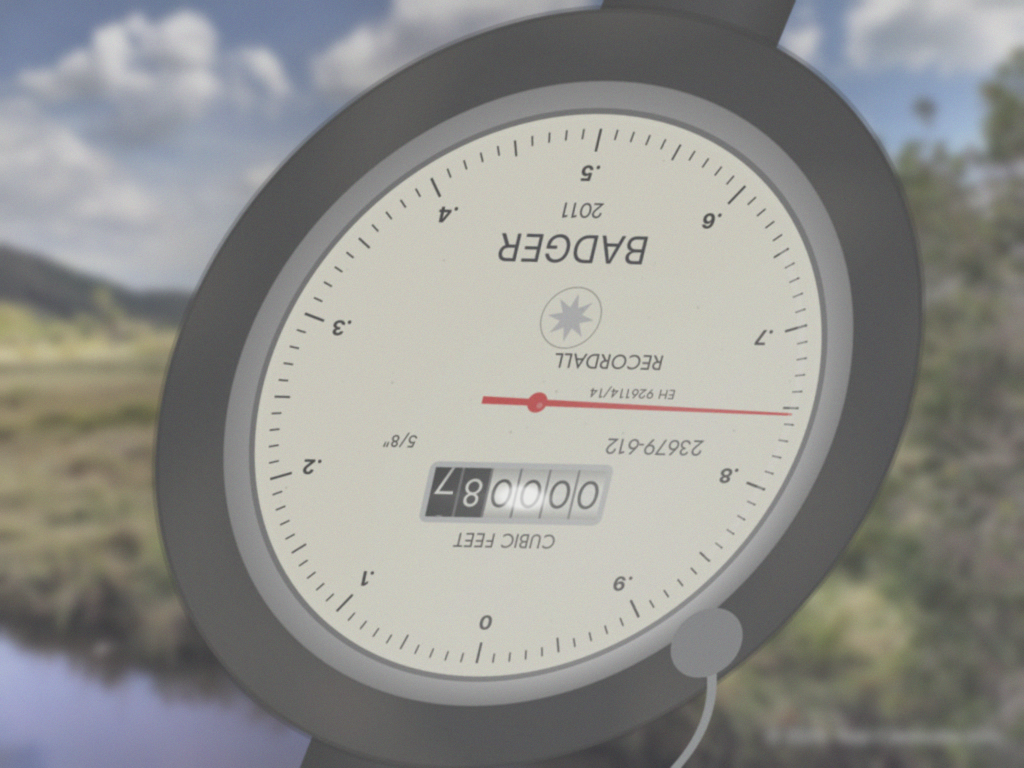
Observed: 86.75,ft³
